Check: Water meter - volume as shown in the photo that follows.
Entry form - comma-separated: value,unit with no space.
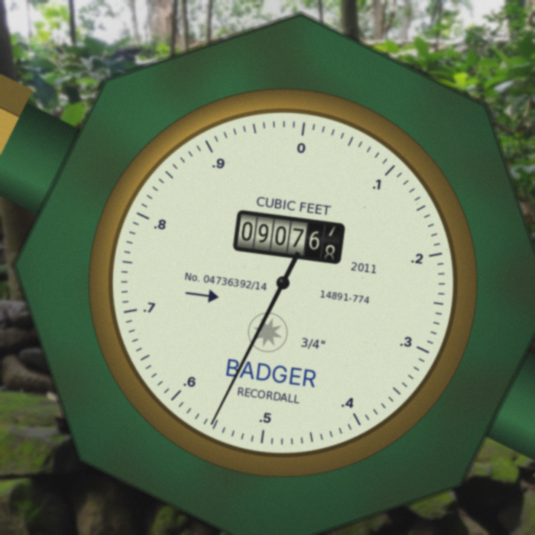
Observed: 90767.55,ft³
